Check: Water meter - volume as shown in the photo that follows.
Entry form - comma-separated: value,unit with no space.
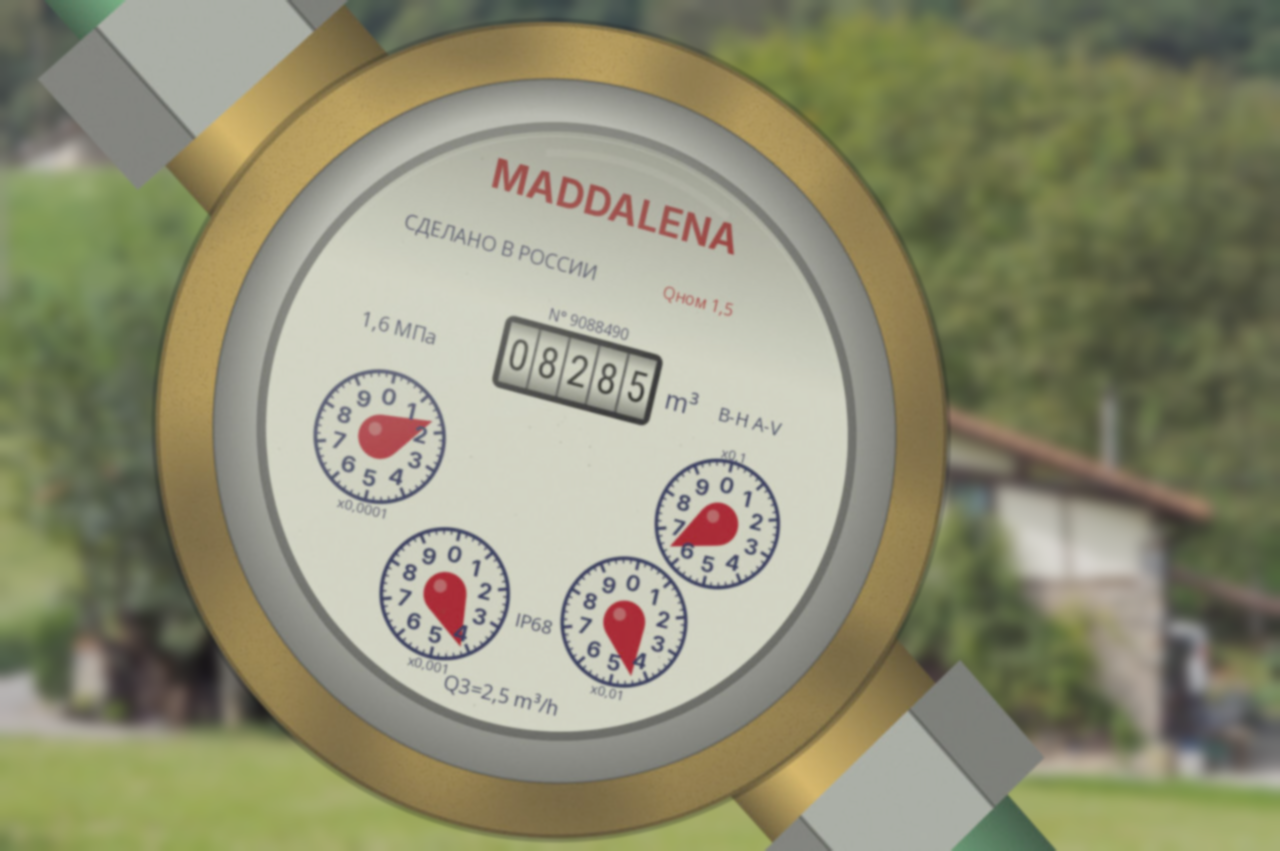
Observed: 8285.6441,m³
